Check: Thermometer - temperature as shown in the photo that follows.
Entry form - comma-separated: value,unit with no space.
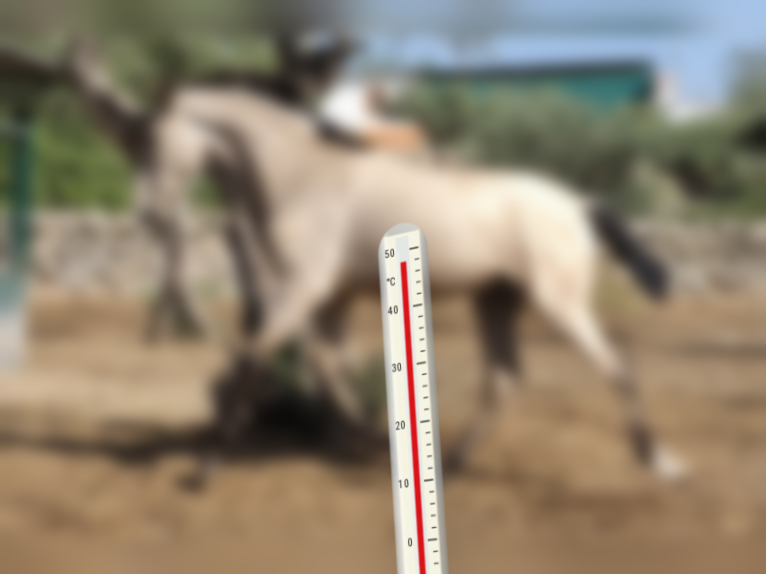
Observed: 48,°C
